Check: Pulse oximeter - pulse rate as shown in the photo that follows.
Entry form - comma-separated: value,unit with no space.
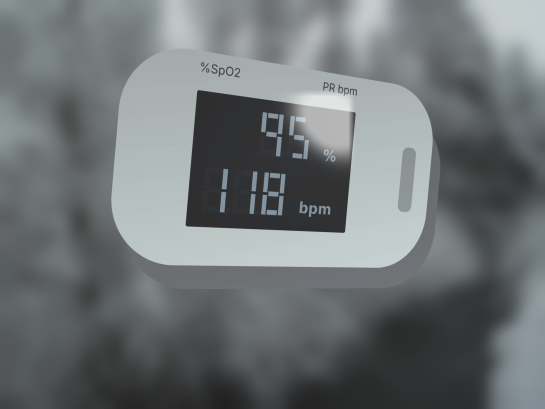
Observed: 118,bpm
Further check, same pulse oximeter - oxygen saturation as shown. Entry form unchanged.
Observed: 95,%
